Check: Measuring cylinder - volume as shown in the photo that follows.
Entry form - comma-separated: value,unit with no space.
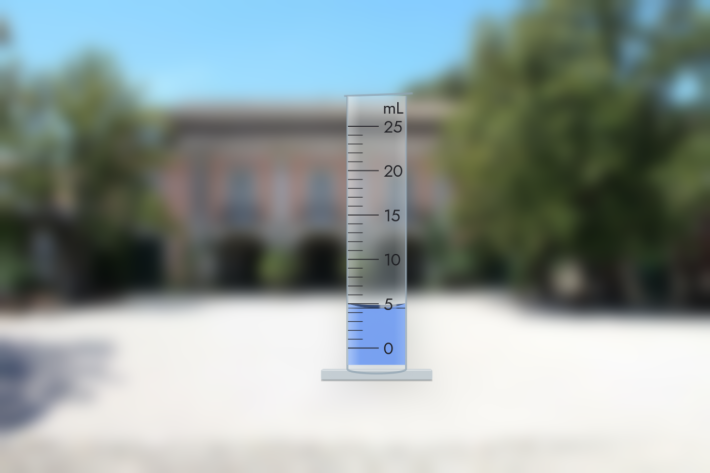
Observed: 4.5,mL
